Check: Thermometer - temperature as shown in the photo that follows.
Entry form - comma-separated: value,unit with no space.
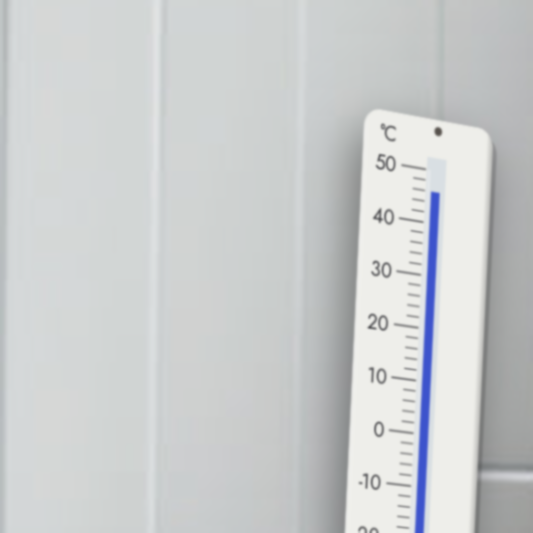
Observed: 46,°C
